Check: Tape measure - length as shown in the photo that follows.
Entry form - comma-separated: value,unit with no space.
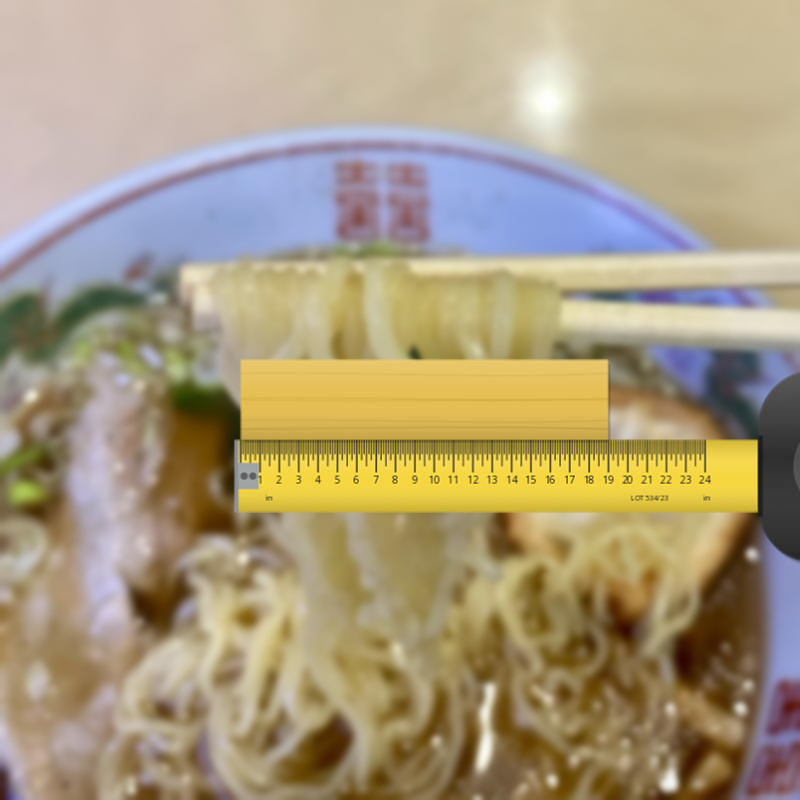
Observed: 19,in
